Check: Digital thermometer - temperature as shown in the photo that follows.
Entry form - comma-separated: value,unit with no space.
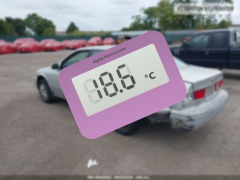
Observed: 18.6,°C
